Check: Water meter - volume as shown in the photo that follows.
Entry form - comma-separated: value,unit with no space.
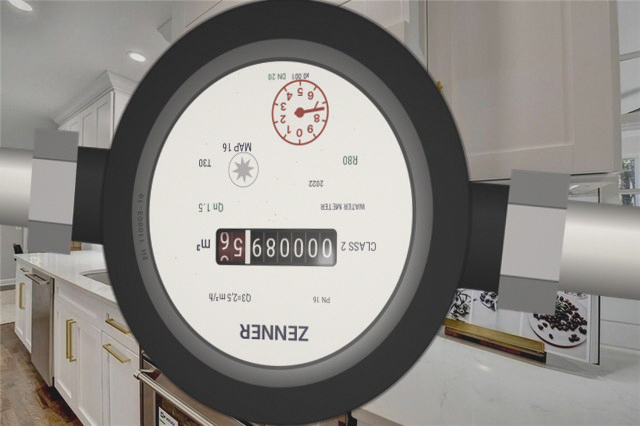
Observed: 89.557,m³
